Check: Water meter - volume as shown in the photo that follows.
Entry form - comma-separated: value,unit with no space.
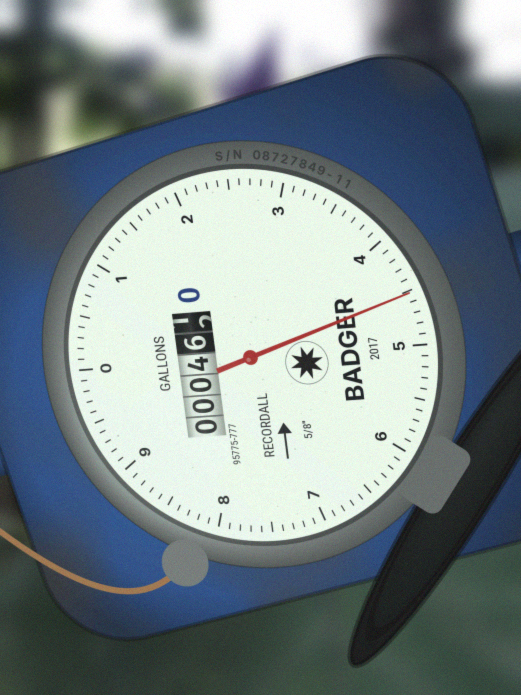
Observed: 4614.5,gal
